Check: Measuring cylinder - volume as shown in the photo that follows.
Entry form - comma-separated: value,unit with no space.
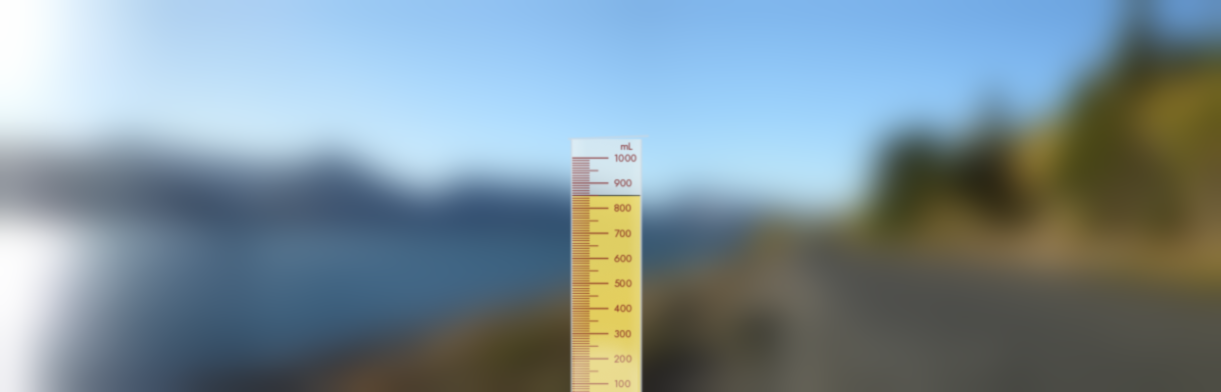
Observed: 850,mL
